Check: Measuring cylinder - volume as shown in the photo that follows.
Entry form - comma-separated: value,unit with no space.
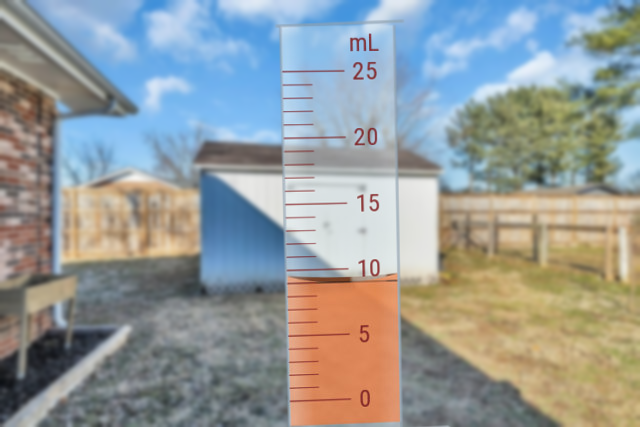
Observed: 9,mL
